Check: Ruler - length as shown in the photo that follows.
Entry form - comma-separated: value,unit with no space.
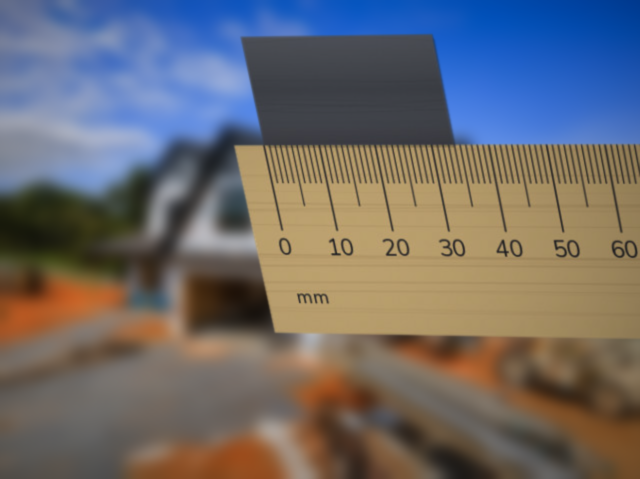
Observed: 34,mm
